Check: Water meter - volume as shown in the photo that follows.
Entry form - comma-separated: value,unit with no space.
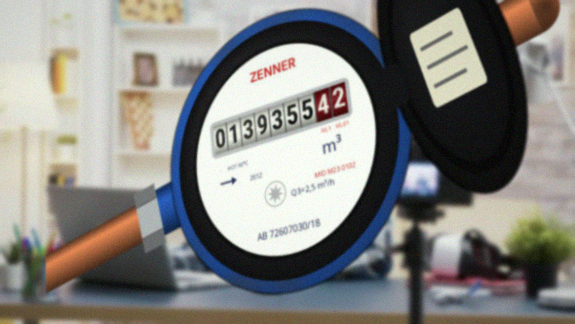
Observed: 139355.42,m³
